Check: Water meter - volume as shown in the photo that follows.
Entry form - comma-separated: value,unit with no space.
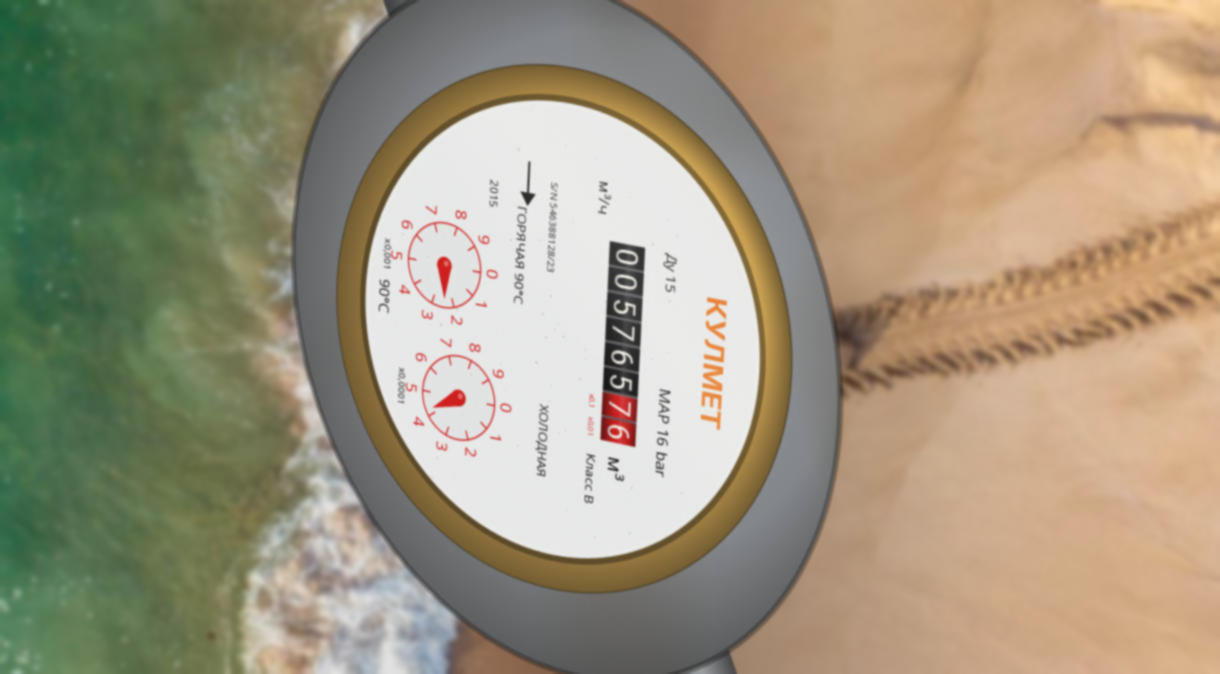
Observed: 5765.7624,m³
